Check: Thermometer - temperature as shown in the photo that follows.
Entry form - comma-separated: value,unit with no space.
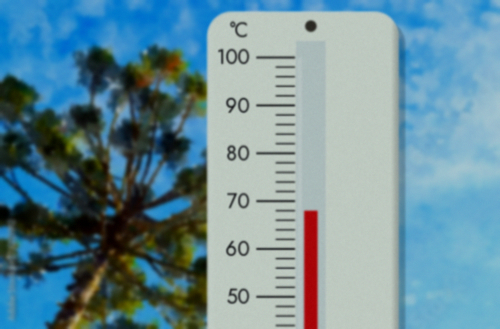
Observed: 68,°C
